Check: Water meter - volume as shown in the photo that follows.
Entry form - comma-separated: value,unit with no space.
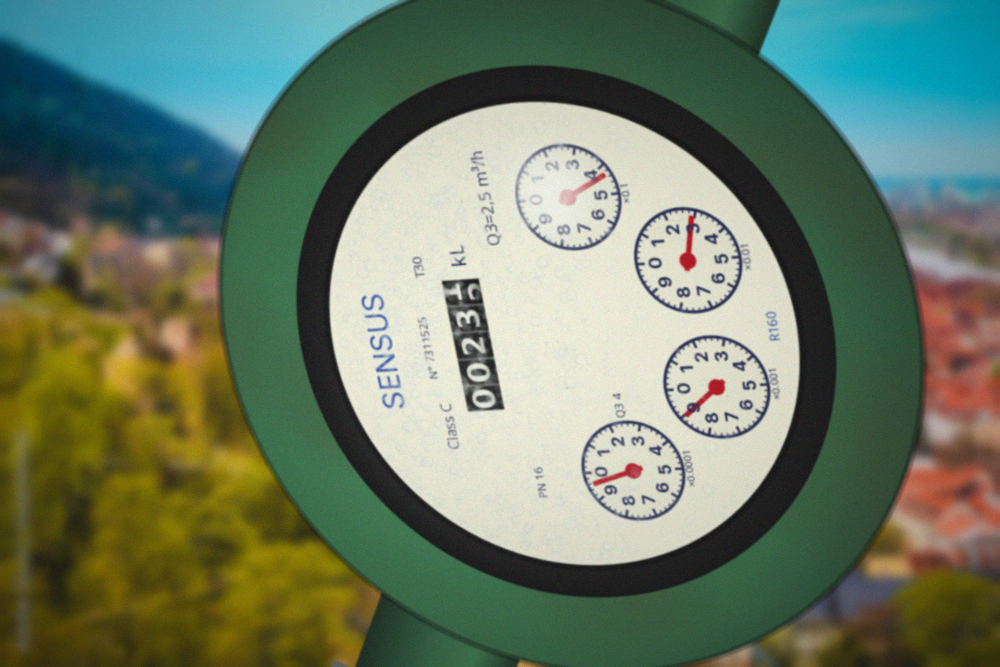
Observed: 231.4289,kL
